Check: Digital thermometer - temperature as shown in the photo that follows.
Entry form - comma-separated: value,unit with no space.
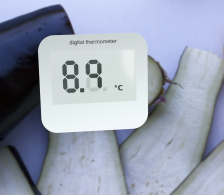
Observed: 8.9,°C
